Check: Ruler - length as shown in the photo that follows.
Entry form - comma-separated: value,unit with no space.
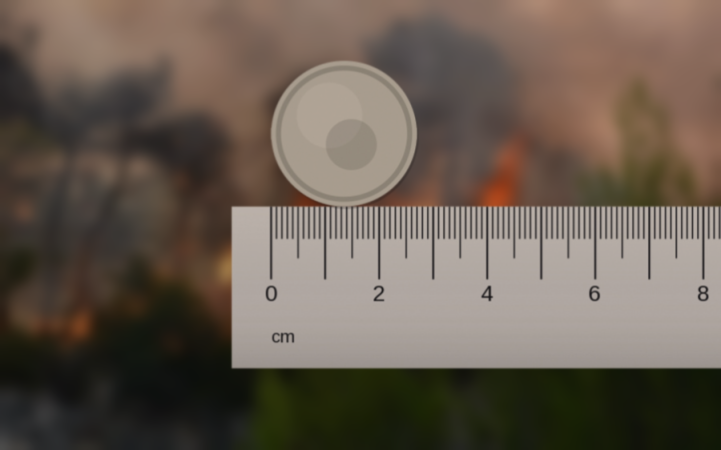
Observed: 2.7,cm
